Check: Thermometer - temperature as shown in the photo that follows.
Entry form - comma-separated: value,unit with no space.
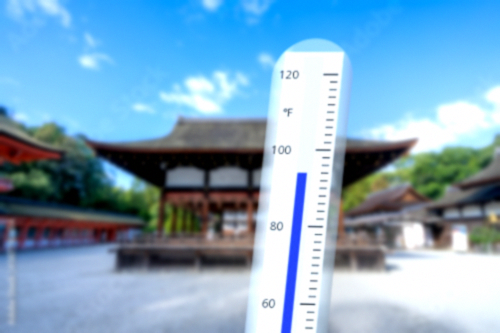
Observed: 94,°F
